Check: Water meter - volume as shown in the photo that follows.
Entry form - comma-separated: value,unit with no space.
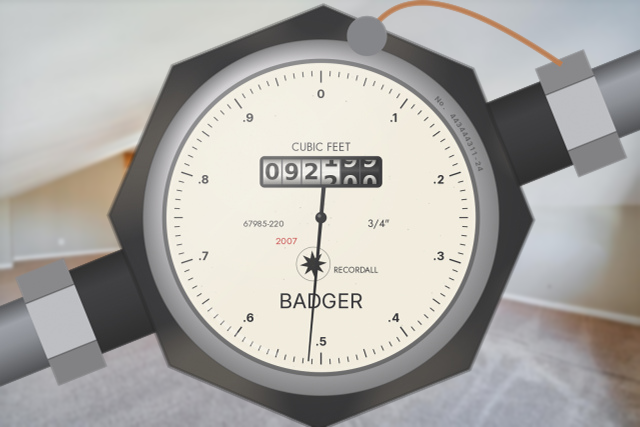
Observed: 92199.51,ft³
